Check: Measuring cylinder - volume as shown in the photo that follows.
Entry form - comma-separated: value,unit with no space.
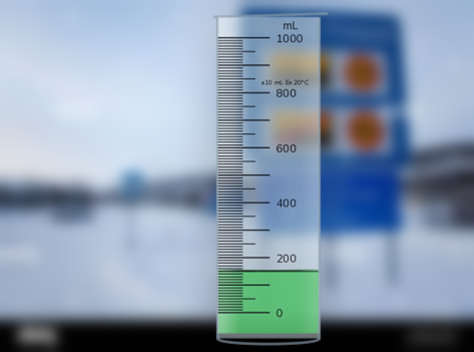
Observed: 150,mL
